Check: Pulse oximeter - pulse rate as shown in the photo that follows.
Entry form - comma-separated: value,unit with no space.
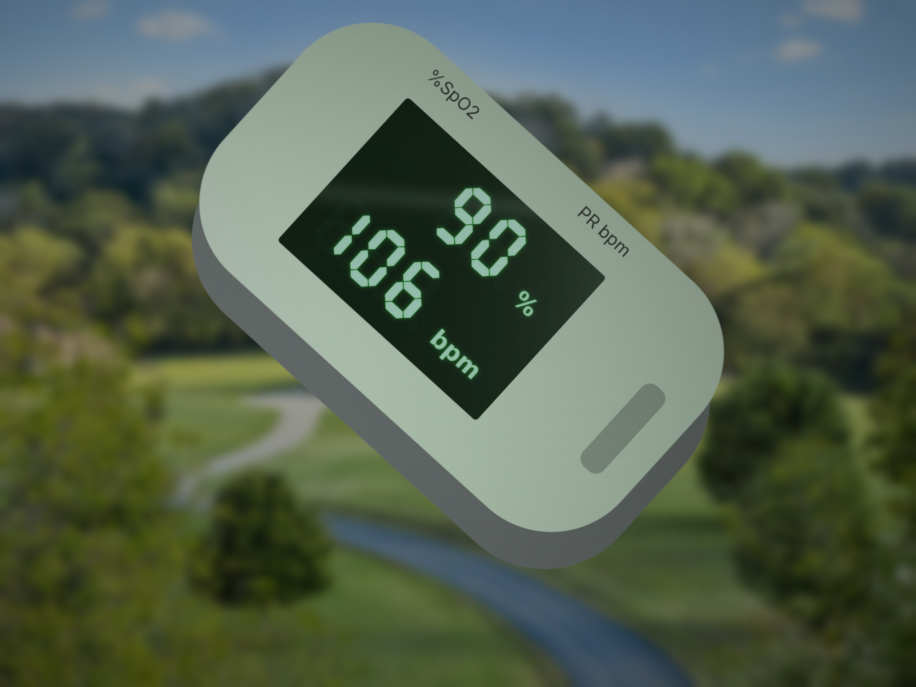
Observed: 106,bpm
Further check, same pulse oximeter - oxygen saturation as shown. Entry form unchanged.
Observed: 90,%
